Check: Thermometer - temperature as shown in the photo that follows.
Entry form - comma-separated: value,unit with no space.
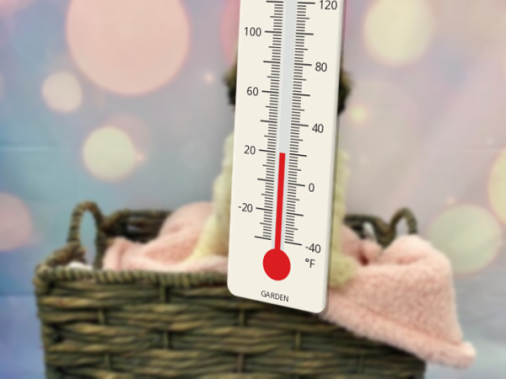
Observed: 20,°F
